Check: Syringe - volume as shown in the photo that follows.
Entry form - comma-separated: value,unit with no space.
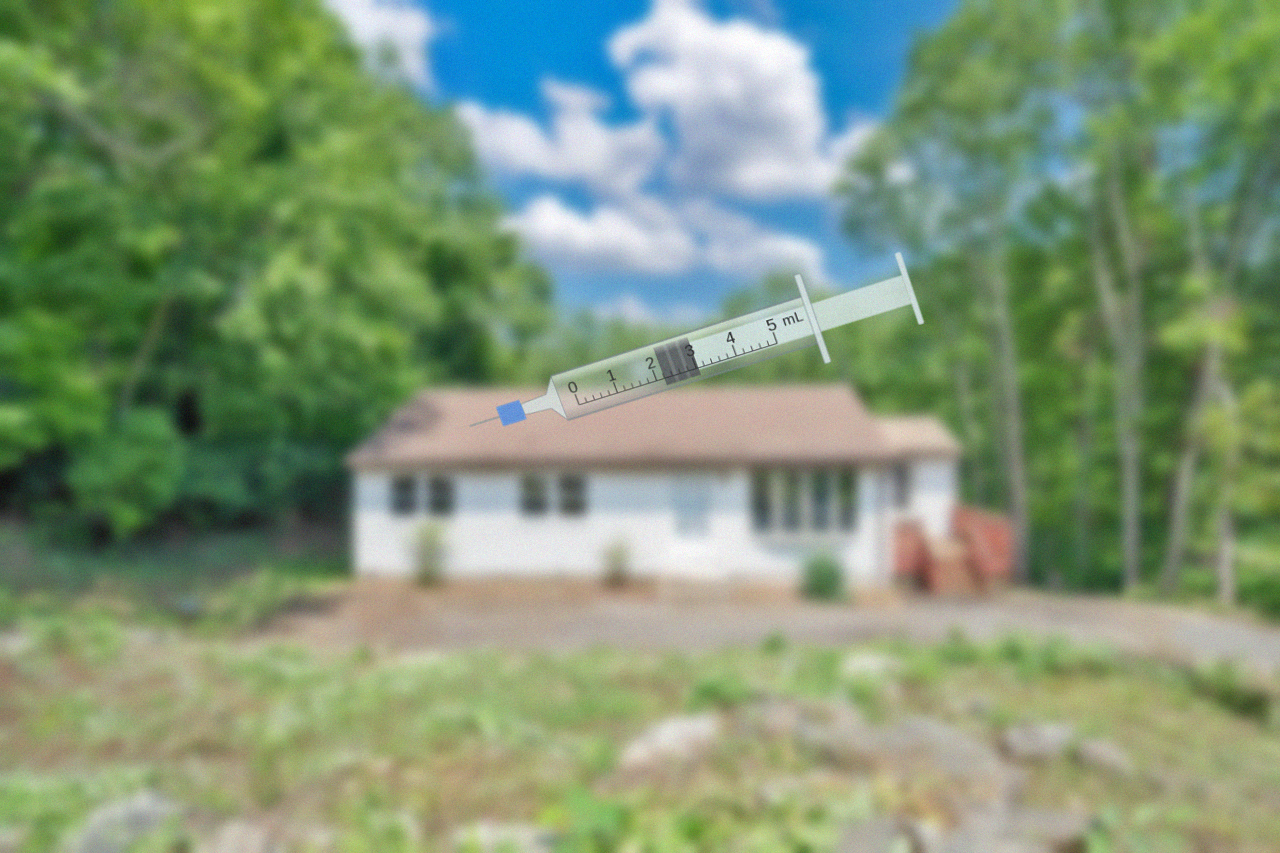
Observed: 2.2,mL
